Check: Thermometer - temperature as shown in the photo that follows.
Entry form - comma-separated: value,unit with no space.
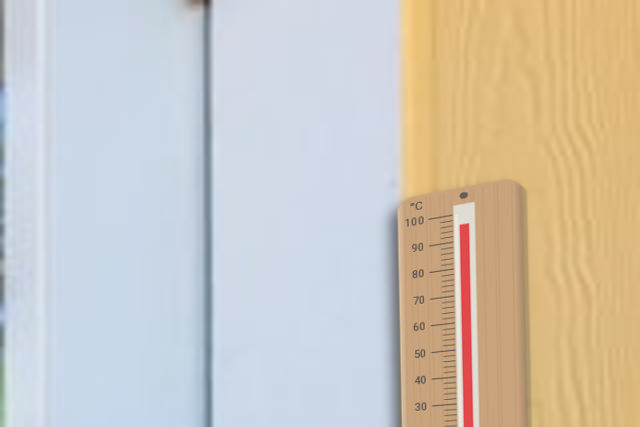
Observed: 96,°C
